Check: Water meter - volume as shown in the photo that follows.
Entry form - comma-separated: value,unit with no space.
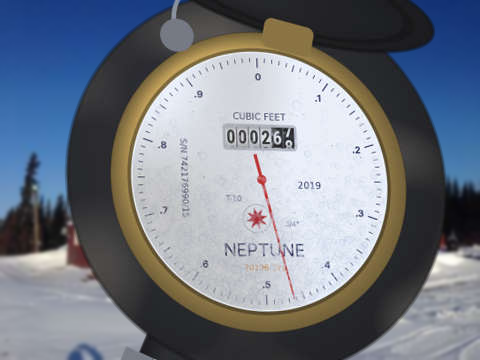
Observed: 267.46,ft³
